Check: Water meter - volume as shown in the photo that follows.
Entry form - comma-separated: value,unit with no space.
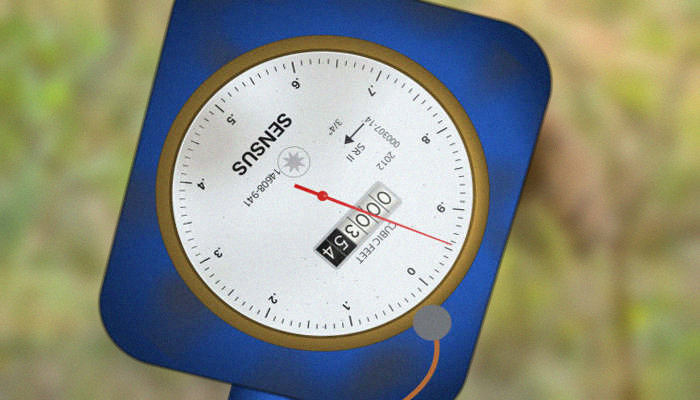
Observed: 353.94,ft³
